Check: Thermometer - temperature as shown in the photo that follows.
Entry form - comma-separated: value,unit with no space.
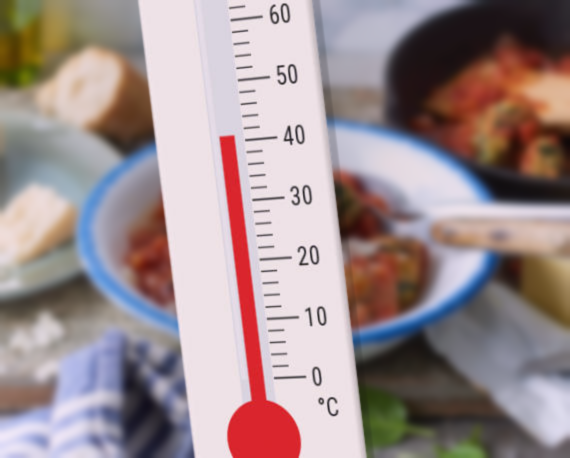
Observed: 41,°C
